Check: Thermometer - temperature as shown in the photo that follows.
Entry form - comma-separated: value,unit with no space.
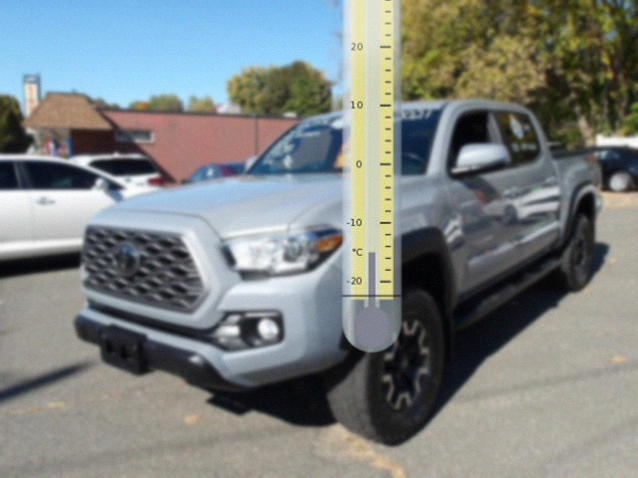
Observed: -15,°C
